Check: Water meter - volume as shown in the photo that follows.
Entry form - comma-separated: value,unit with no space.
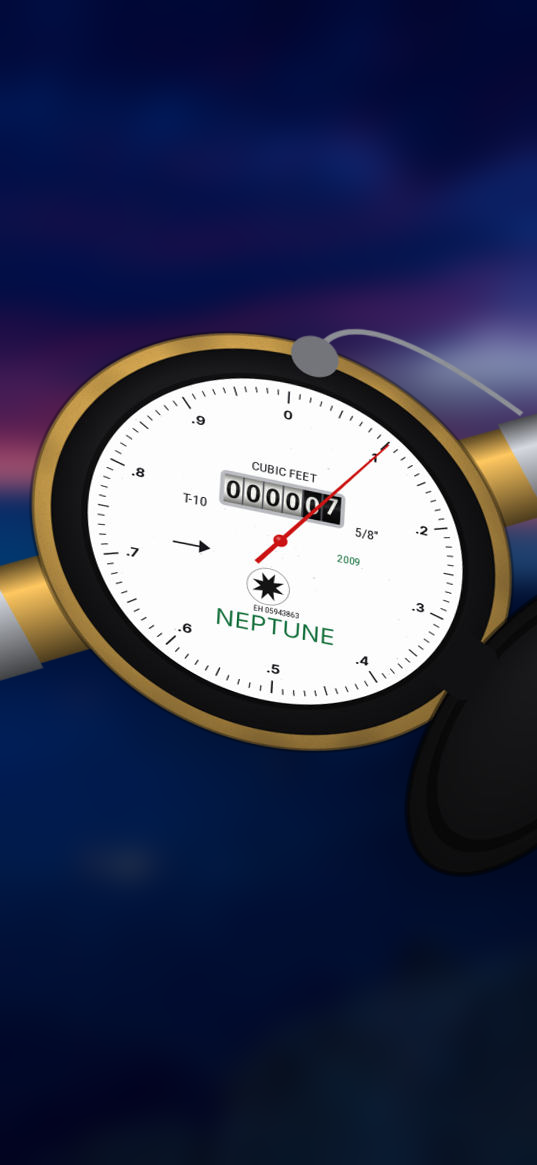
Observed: 7.10,ft³
